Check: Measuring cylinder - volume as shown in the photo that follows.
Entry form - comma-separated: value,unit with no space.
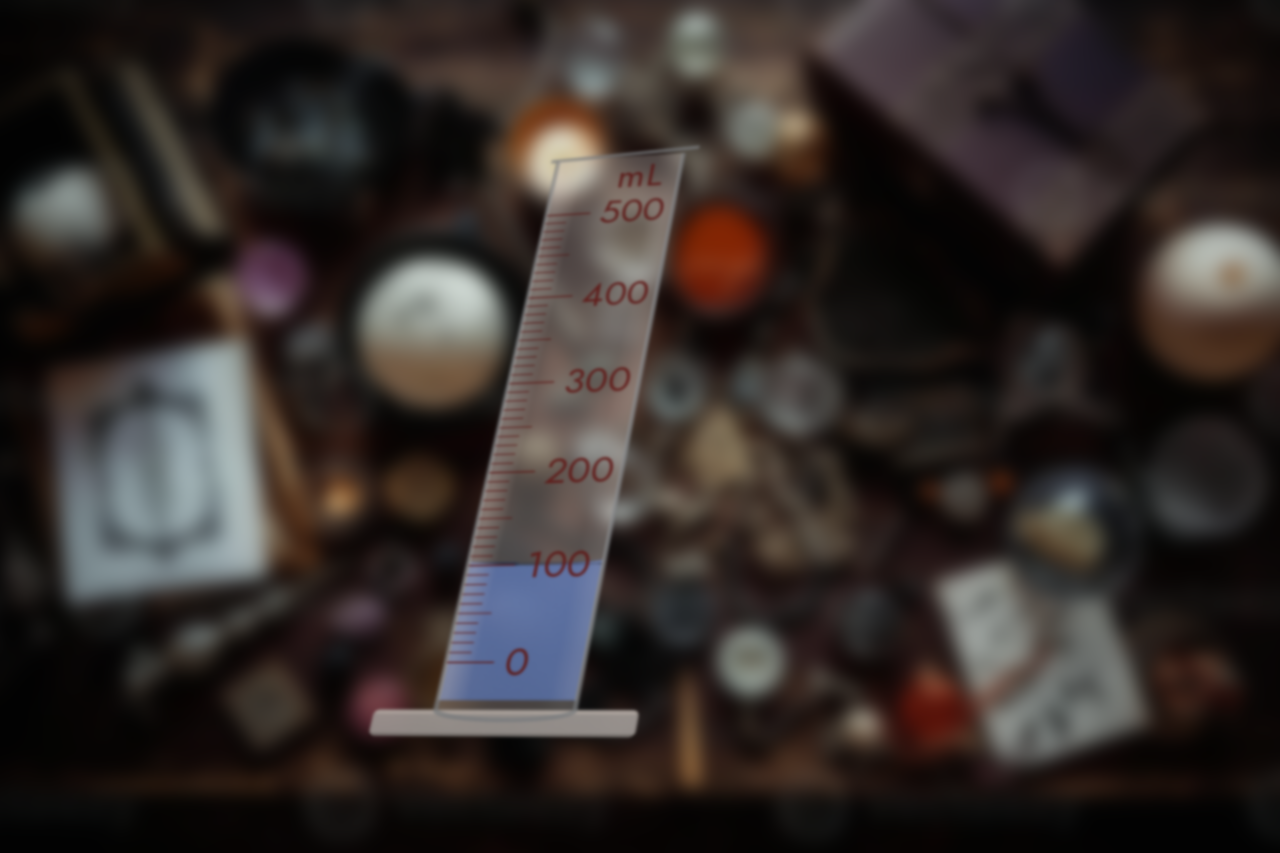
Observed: 100,mL
